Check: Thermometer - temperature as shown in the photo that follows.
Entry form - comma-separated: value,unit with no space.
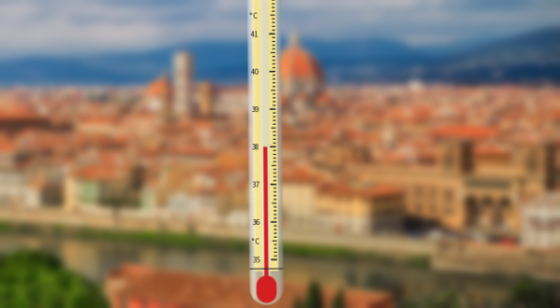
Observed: 38,°C
